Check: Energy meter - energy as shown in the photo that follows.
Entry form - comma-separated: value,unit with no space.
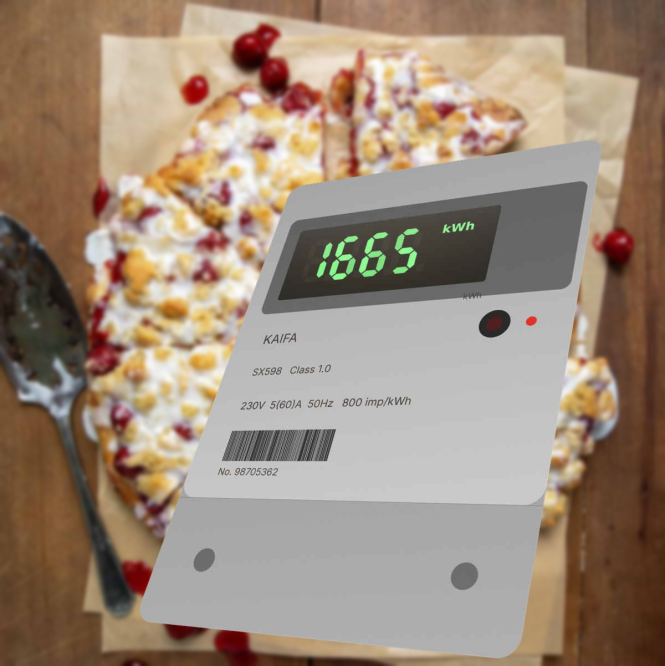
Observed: 1665,kWh
